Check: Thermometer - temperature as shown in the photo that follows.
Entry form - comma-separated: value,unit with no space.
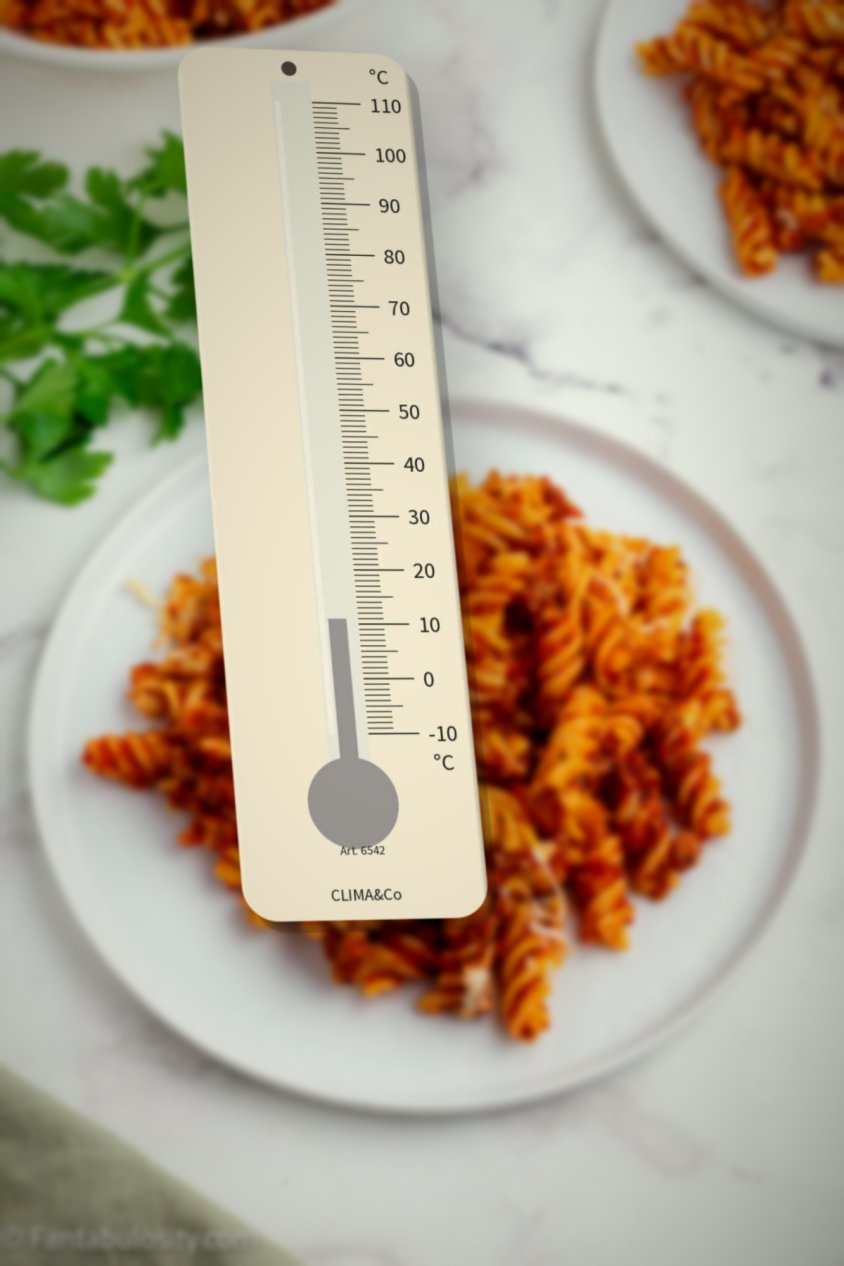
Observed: 11,°C
